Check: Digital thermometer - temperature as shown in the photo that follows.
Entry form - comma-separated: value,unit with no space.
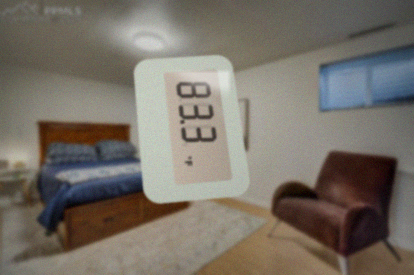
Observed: 83.3,°F
